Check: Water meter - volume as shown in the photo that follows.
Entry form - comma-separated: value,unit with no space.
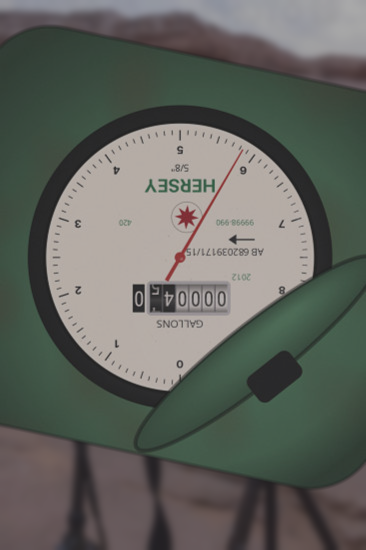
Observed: 445.8,gal
